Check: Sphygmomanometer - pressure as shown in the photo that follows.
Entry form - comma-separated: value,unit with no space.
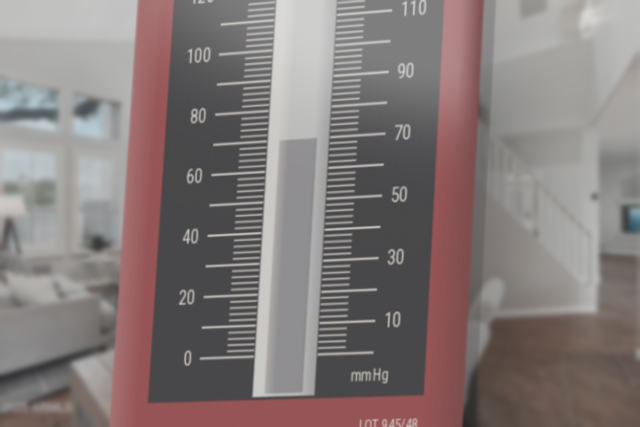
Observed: 70,mmHg
